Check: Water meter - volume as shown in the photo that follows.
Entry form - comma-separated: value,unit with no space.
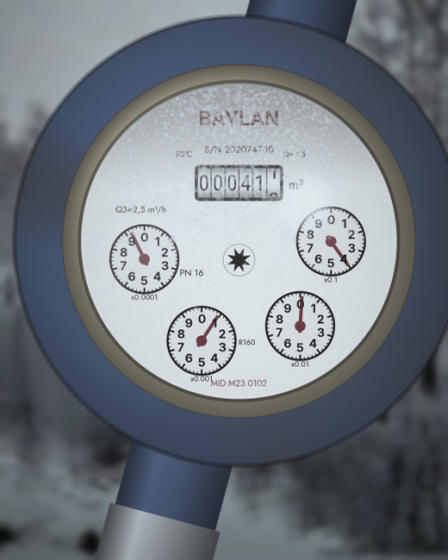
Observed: 411.4009,m³
